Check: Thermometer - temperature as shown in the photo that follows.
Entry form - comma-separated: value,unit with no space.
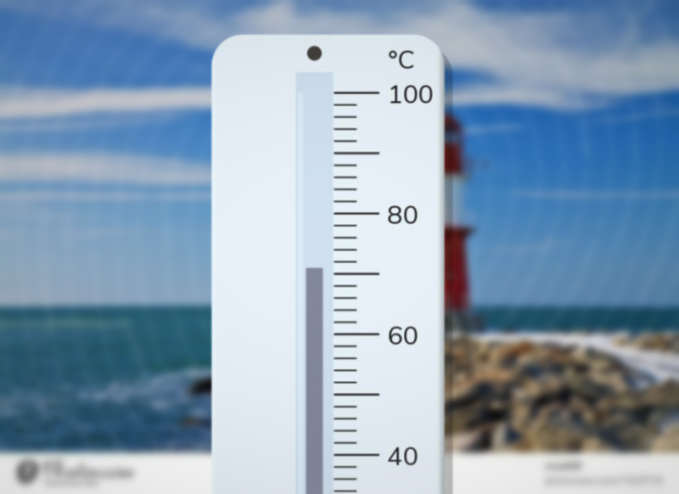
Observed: 71,°C
